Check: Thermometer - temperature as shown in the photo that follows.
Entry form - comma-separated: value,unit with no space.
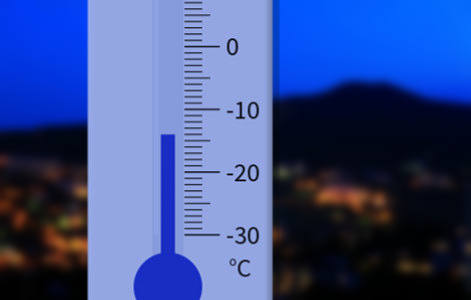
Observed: -14,°C
